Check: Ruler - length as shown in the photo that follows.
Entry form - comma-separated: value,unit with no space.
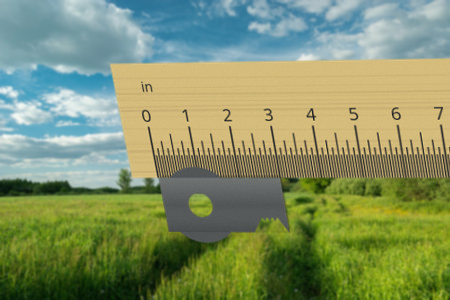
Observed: 3,in
